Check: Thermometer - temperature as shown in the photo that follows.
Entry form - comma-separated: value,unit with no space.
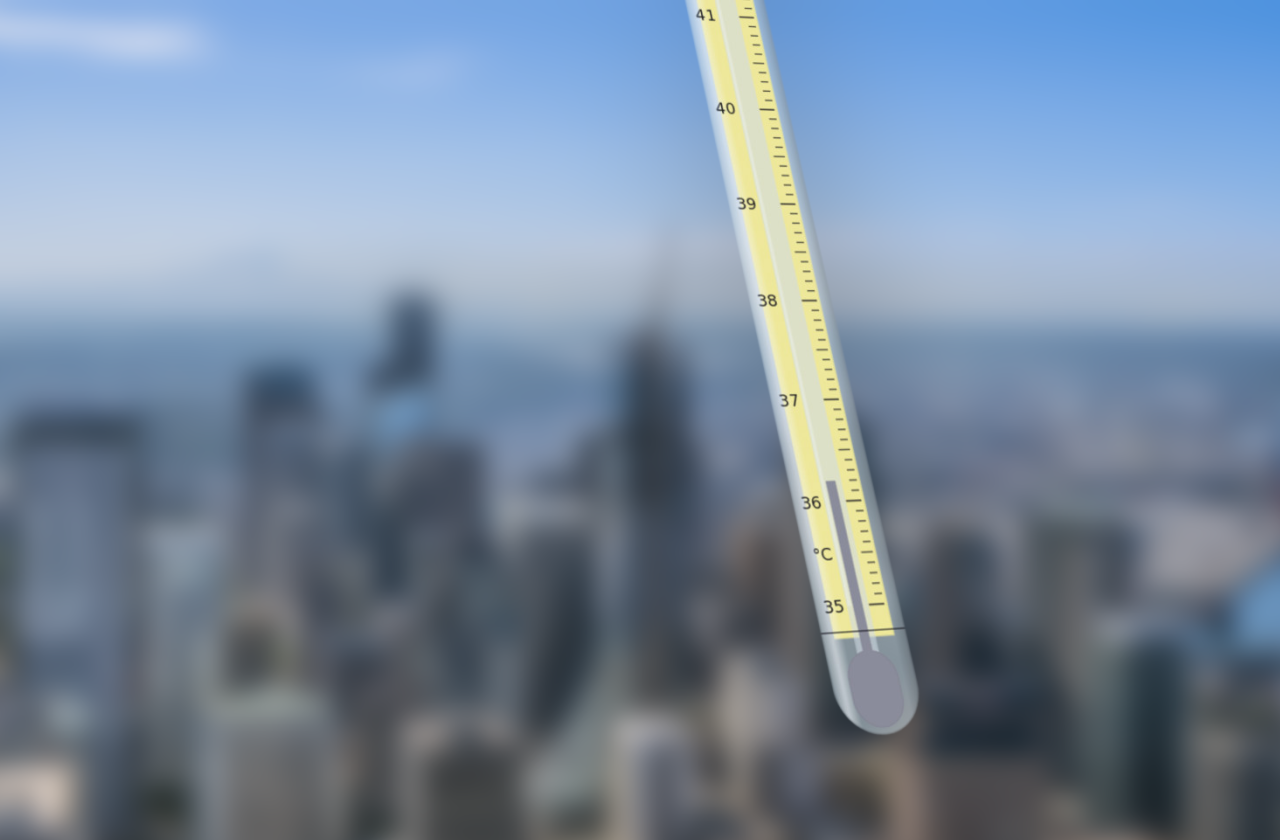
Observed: 36.2,°C
